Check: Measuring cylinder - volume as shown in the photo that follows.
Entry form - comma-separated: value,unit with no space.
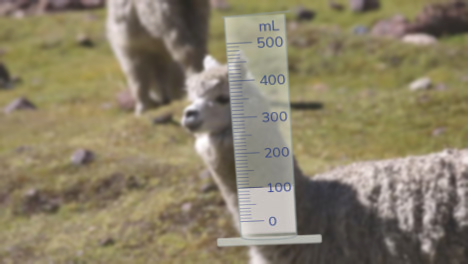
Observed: 100,mL
